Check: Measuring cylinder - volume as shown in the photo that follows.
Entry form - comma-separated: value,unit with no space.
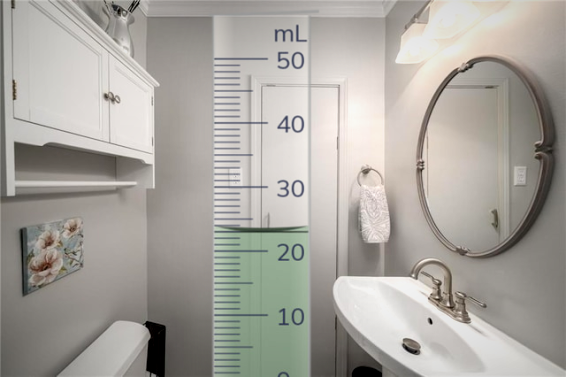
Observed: 23,mL
